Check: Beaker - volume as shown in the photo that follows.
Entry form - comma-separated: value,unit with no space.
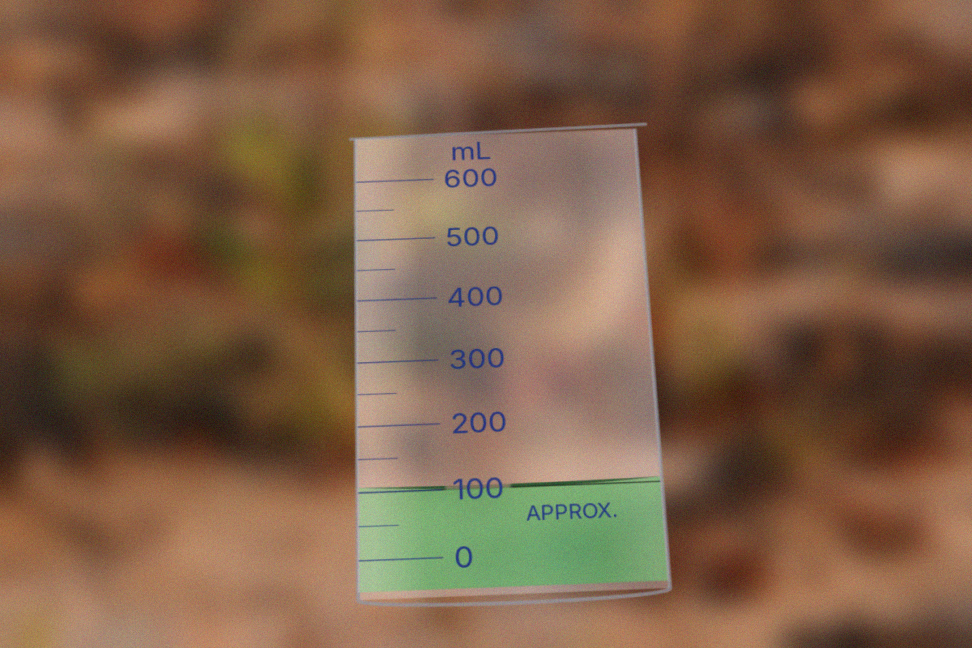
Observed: 100,mL
